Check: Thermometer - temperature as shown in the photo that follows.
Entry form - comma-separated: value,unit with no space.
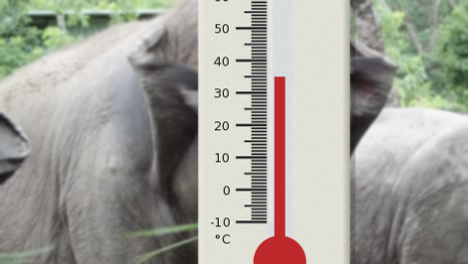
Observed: 35,°C
